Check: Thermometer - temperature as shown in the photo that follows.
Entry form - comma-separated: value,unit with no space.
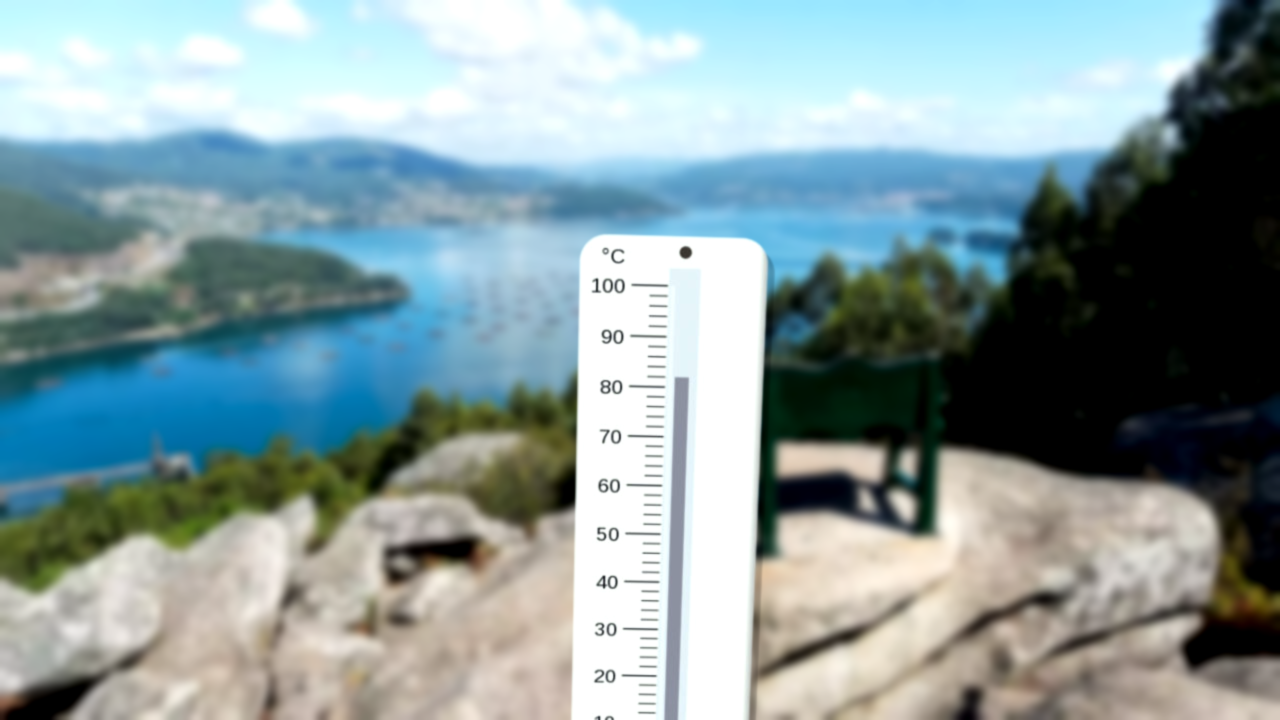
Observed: 82,°C
